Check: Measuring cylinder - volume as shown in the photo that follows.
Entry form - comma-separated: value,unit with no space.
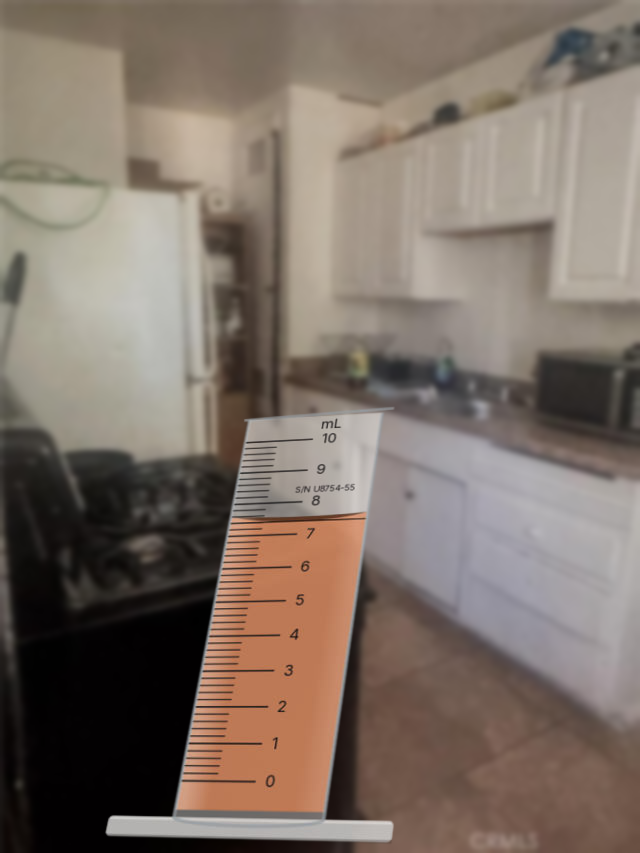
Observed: 7.4,mL
